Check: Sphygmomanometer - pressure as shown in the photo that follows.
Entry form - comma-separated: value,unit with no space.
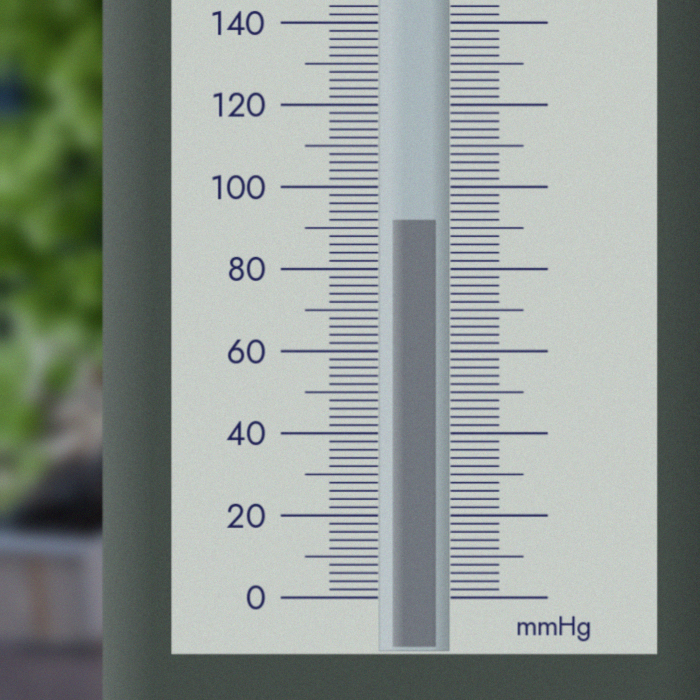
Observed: 92,mmHg
